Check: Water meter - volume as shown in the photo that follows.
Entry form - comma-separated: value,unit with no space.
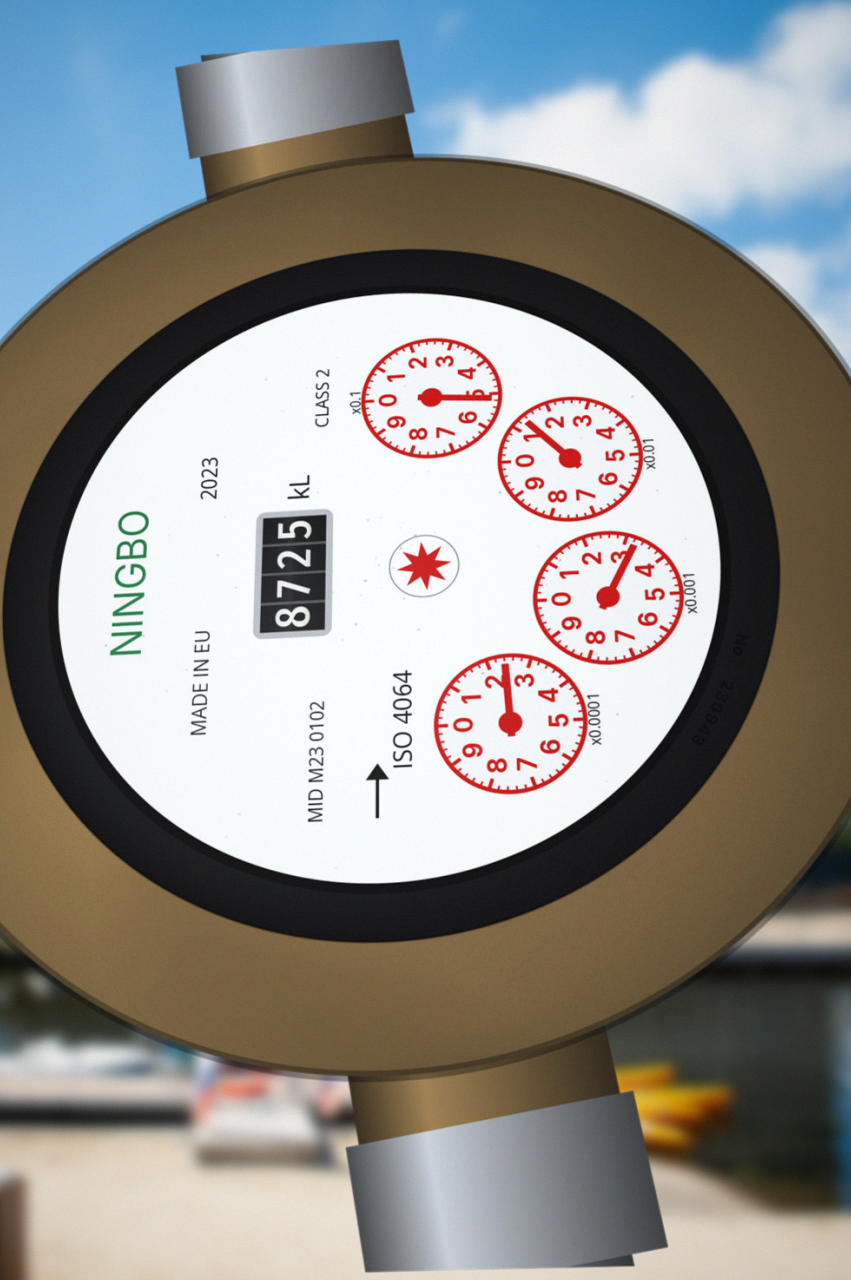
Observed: 8725.5132,kL
